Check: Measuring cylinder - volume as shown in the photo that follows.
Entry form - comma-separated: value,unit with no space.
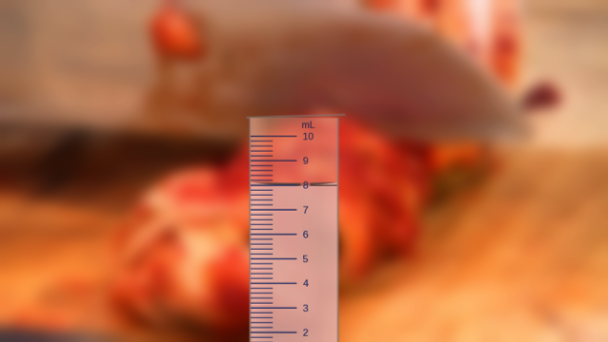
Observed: 8,mL
